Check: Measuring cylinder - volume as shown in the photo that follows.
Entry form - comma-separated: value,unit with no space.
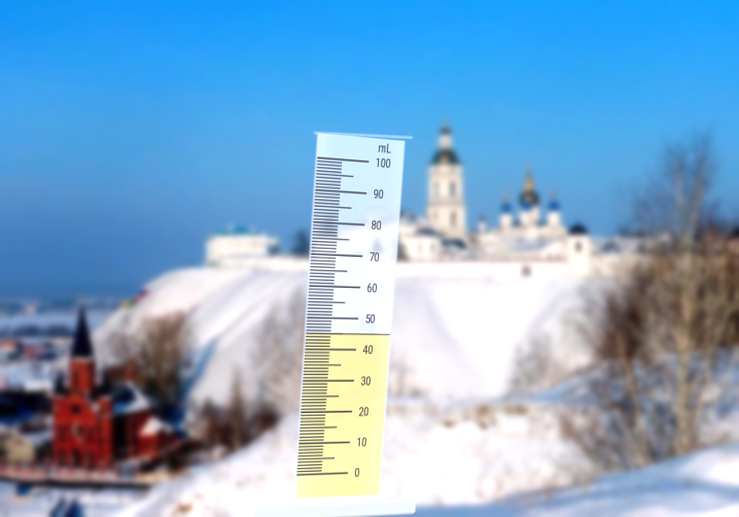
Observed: 45,mL
